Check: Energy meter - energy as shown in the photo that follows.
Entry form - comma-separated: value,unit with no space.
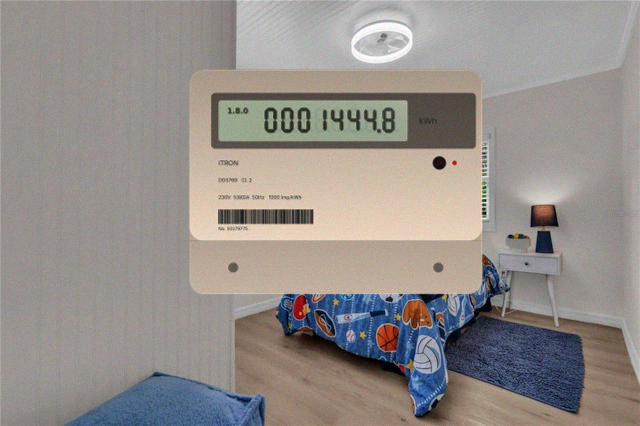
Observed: 1444.8,kWh
